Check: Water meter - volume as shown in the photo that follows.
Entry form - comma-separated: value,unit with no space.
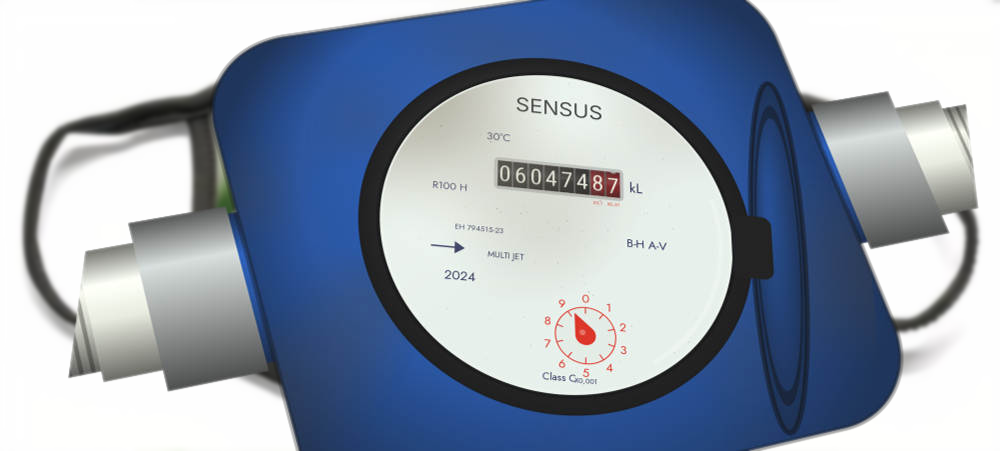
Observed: 60474.869,kL
